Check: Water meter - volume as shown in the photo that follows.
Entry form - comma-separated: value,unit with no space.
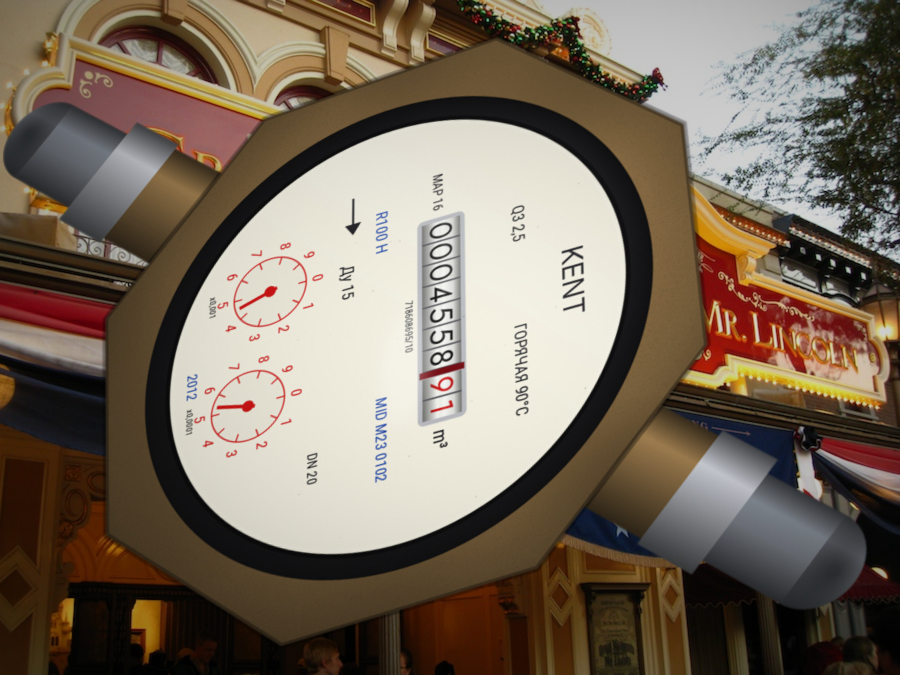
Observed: 4558.9145,m³
